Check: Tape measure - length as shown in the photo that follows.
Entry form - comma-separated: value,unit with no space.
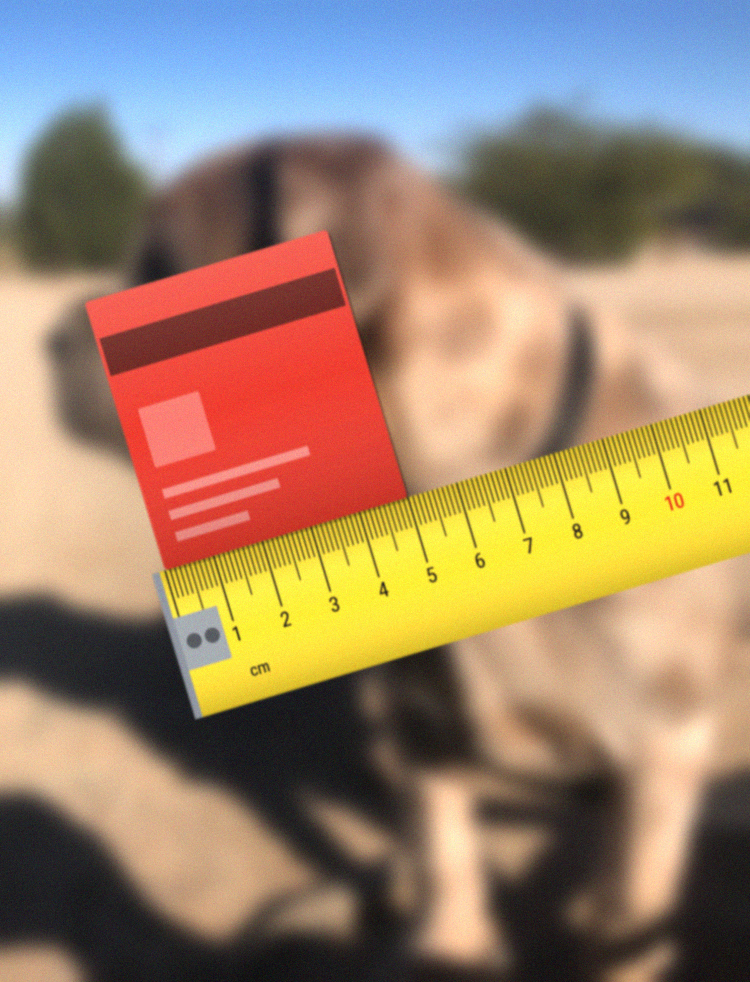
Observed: 5,cm
